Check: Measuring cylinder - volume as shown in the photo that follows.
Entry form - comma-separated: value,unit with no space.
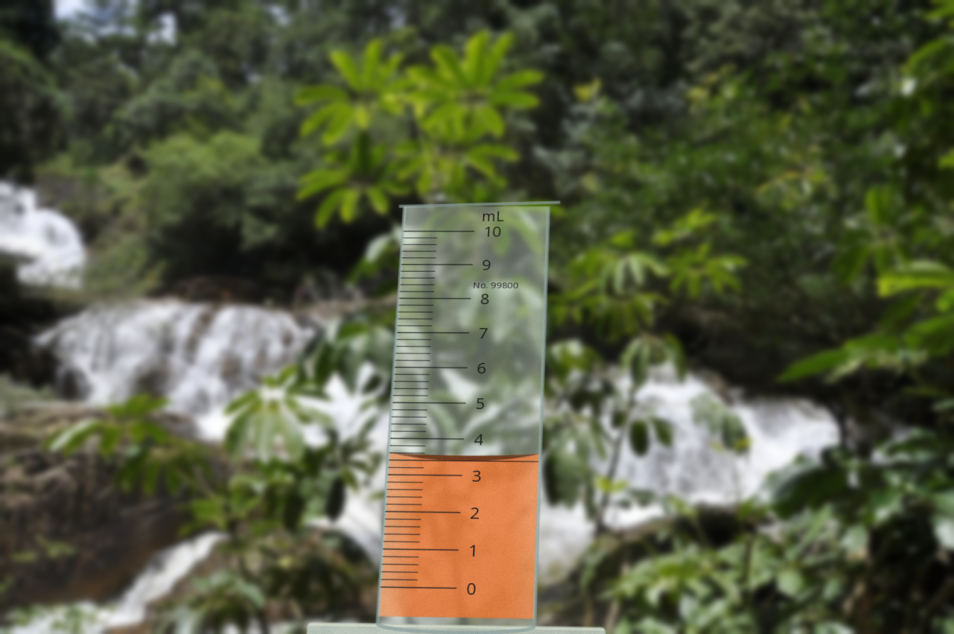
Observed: 3.4,mL
